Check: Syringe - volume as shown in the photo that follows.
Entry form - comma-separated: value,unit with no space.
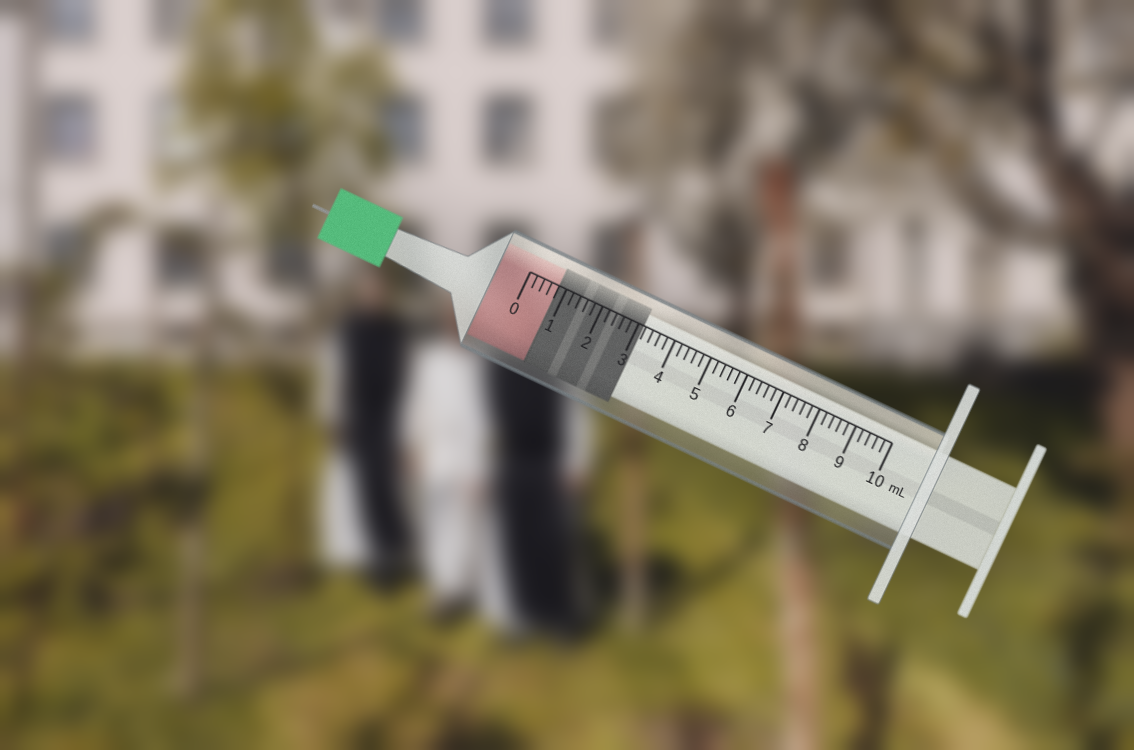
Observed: 0.8,mL
